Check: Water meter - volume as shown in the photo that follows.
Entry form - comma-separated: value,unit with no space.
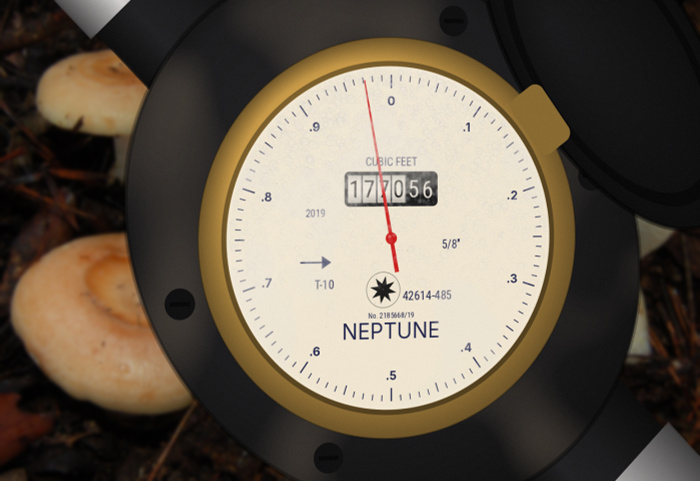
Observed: 177055.97,ft³
